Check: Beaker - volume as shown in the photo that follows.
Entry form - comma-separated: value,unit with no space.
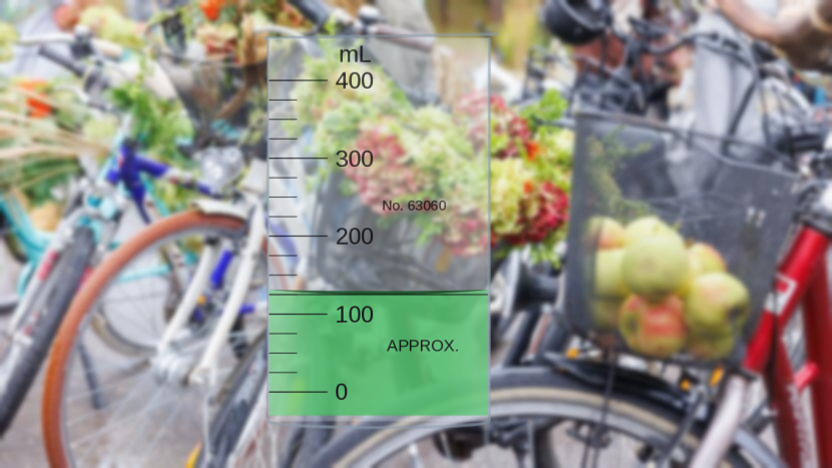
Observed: 125,mL
